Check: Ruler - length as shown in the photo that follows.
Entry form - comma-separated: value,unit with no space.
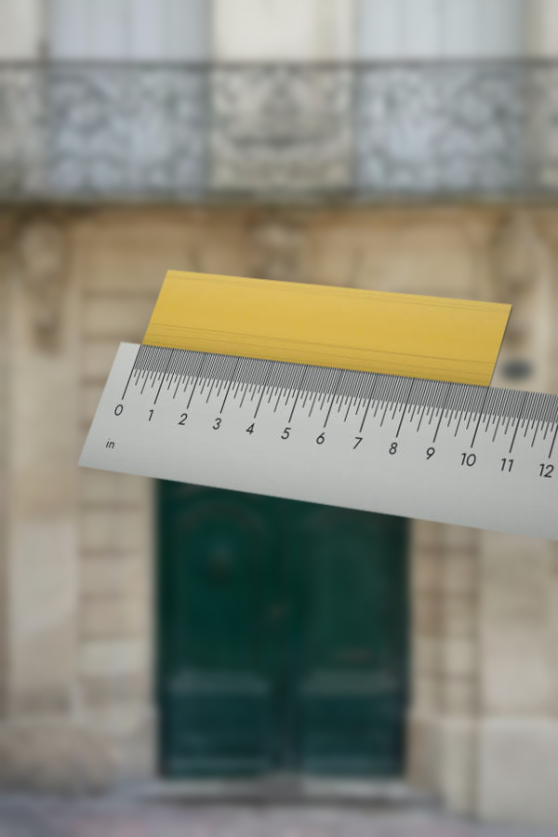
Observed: 10,in
